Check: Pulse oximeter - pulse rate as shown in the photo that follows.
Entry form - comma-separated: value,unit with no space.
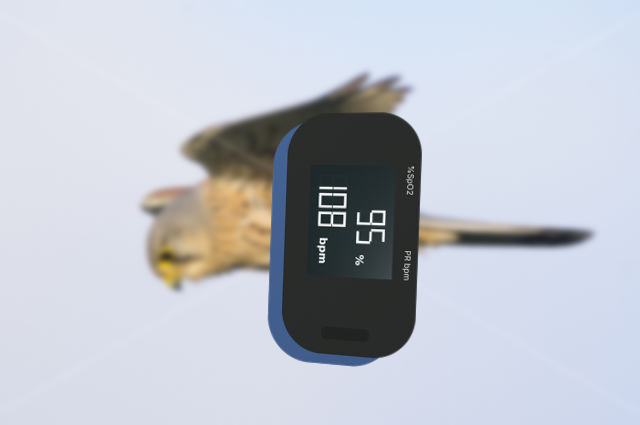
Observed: 108,bpm
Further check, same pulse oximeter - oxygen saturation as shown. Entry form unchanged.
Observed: 95,%
